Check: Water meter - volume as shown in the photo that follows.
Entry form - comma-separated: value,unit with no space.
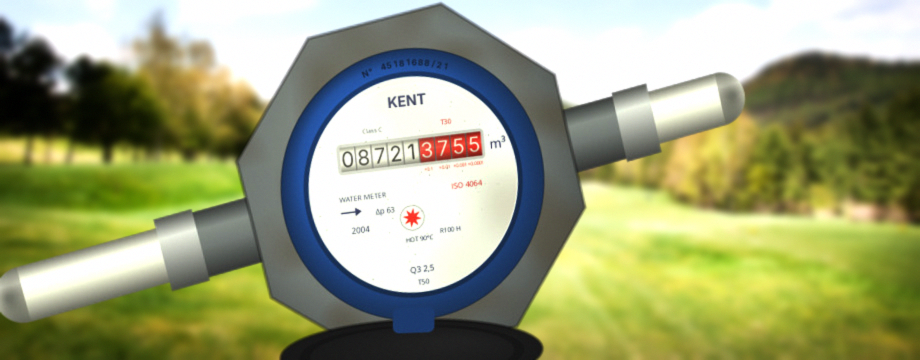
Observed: 8721.3755,m³
